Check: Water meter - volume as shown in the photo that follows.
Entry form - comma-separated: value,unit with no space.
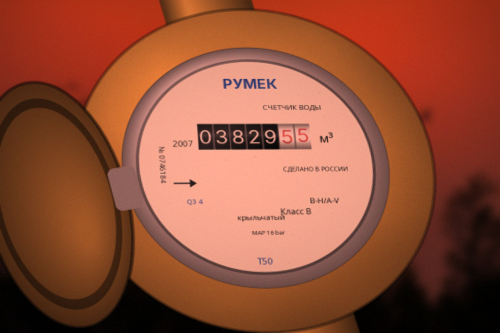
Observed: 3829.55,m³
